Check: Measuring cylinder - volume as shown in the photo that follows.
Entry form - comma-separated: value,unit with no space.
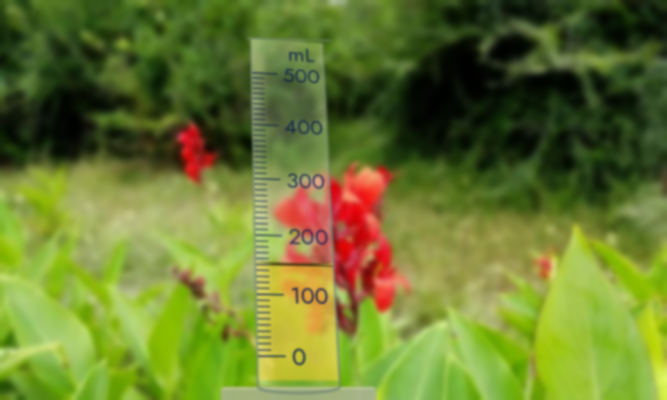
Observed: 150,mL
